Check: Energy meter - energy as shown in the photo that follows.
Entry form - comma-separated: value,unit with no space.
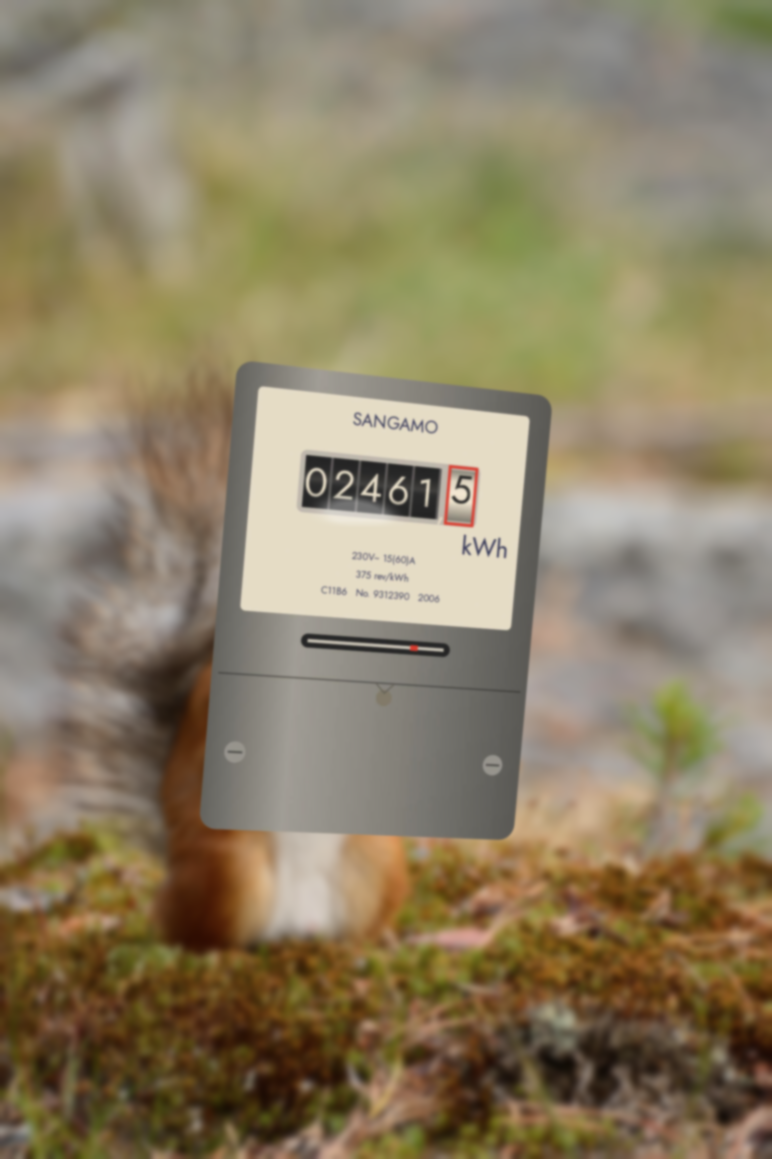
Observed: 2461.5,kWh
